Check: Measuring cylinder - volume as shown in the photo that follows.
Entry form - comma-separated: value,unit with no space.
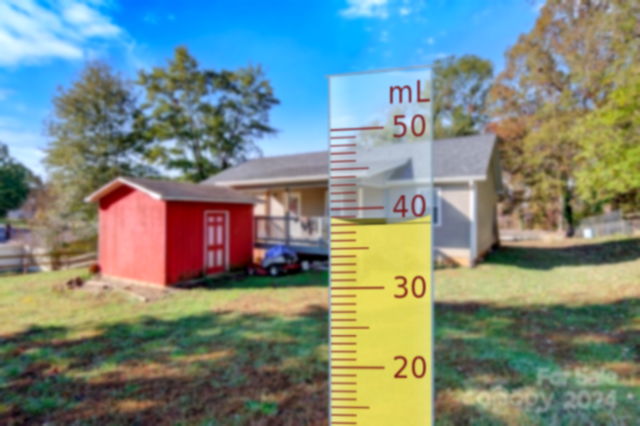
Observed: 38,mL
